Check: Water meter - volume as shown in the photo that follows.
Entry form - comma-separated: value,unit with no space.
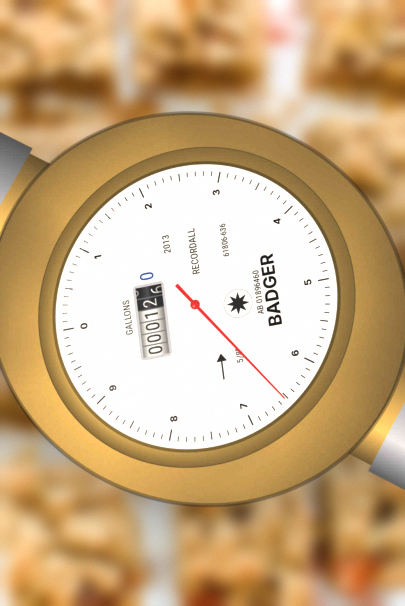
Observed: 1256.5,gal
